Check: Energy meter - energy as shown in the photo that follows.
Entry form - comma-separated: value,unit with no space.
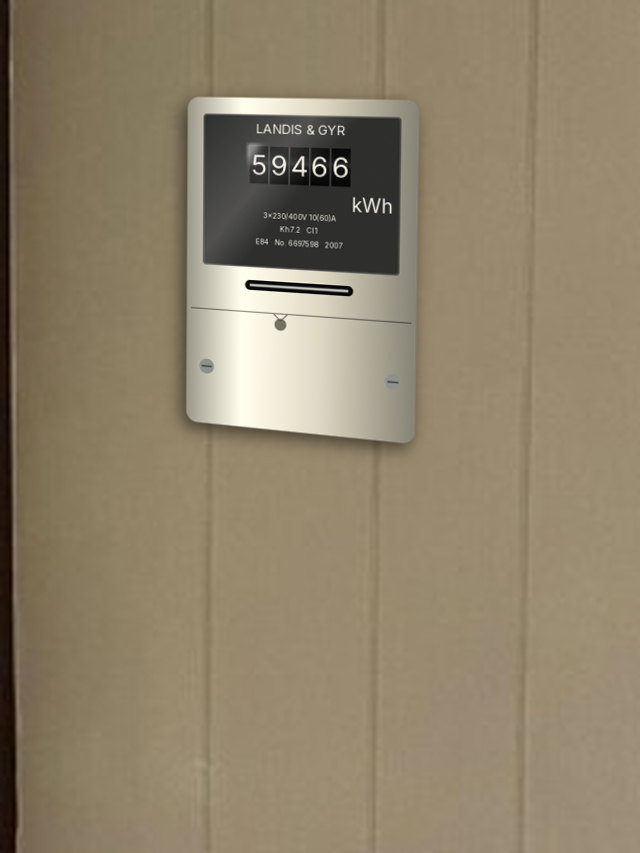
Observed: 59466,kWh
